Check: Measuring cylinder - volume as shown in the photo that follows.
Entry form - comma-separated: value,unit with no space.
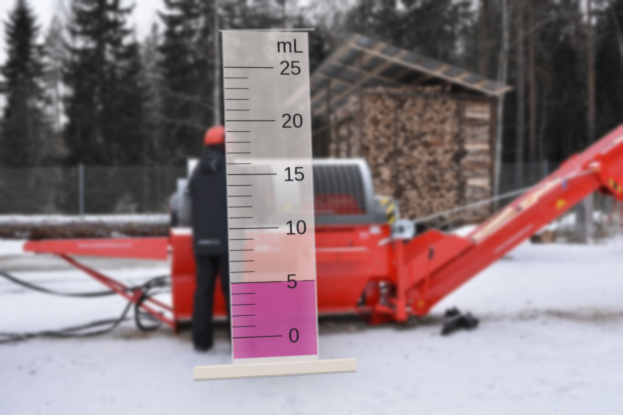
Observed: 5,mL
